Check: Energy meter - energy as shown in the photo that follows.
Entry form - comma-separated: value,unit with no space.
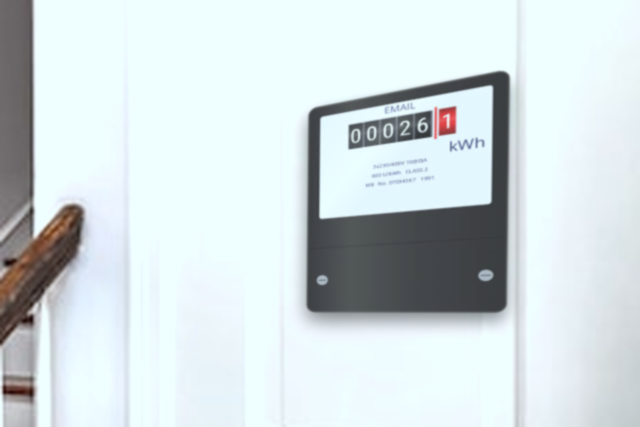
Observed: 26.1,kWh
